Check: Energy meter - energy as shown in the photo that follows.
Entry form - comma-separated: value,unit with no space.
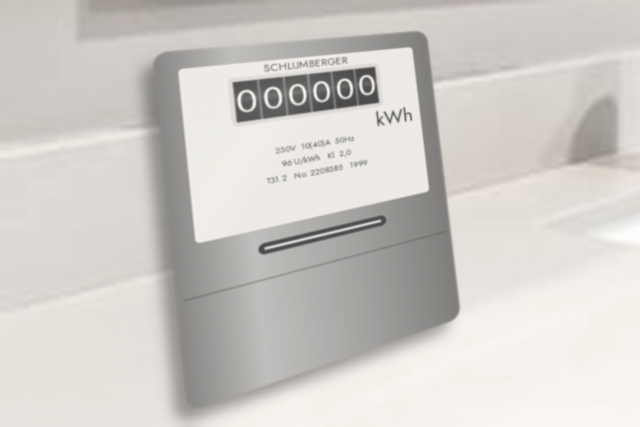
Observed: 0,kWh
